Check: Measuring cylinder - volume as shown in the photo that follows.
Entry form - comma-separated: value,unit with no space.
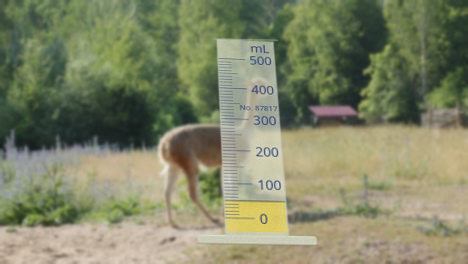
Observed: 50,mL
